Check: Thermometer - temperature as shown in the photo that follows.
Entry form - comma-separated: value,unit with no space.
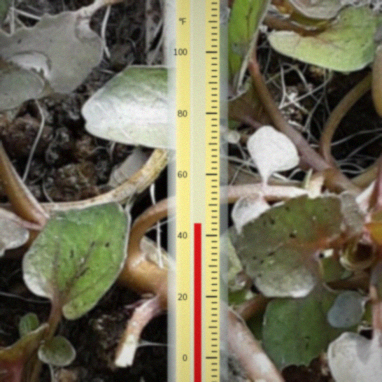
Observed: 44,°F
